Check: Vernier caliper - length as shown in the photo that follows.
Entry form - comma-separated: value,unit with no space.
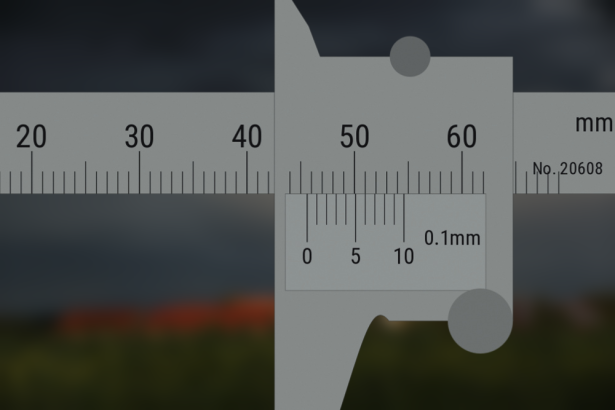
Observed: 45.6,mm
